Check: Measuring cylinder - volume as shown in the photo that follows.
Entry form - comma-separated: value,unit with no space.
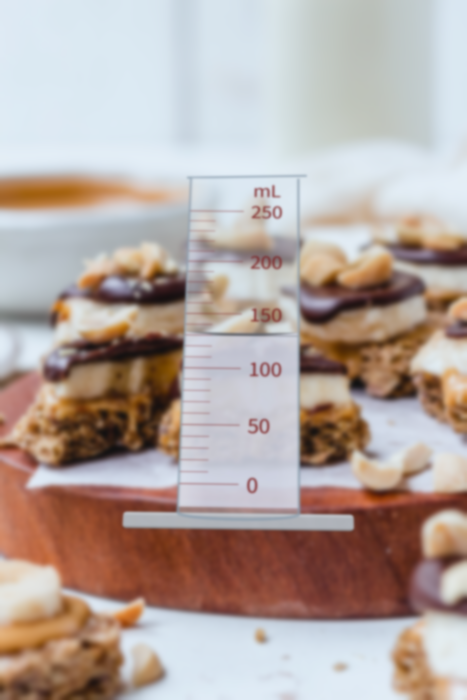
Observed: 130,mL
